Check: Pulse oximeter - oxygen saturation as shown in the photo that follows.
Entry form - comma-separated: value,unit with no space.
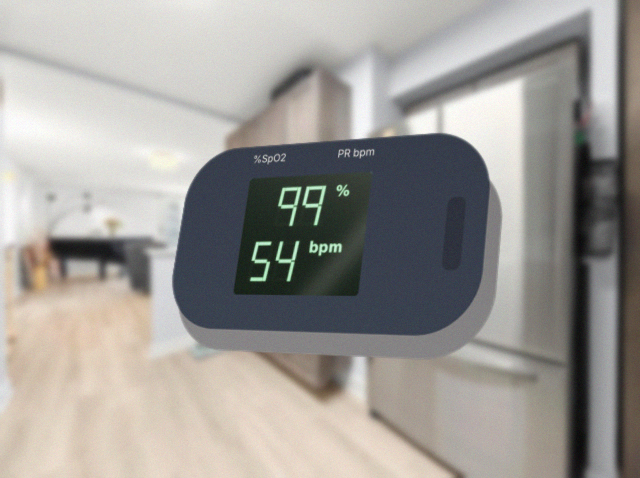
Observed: 99,%
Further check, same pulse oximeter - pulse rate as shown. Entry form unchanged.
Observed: 54,bpm
